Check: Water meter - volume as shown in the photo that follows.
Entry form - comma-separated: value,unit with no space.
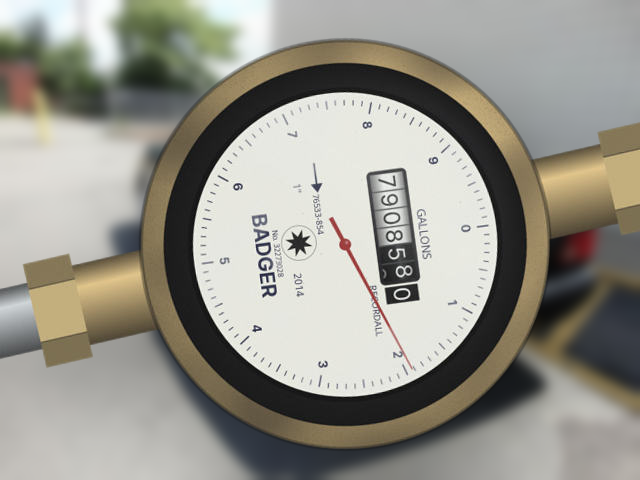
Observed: 7908581.9,gal
